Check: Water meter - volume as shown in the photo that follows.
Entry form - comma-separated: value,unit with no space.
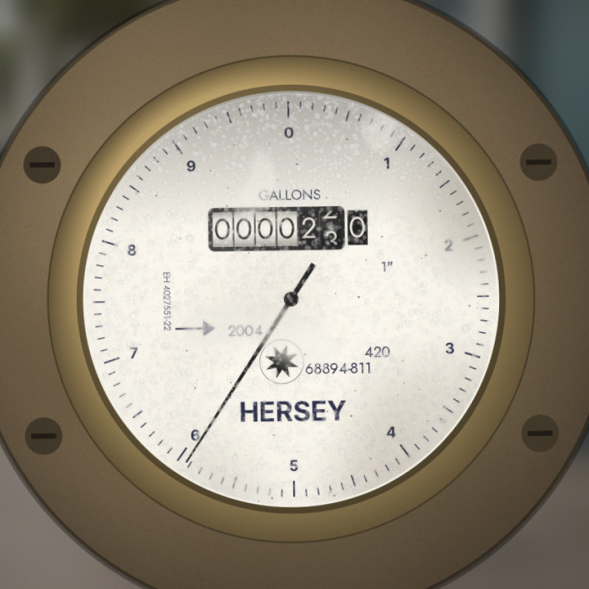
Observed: 225.9,gal
